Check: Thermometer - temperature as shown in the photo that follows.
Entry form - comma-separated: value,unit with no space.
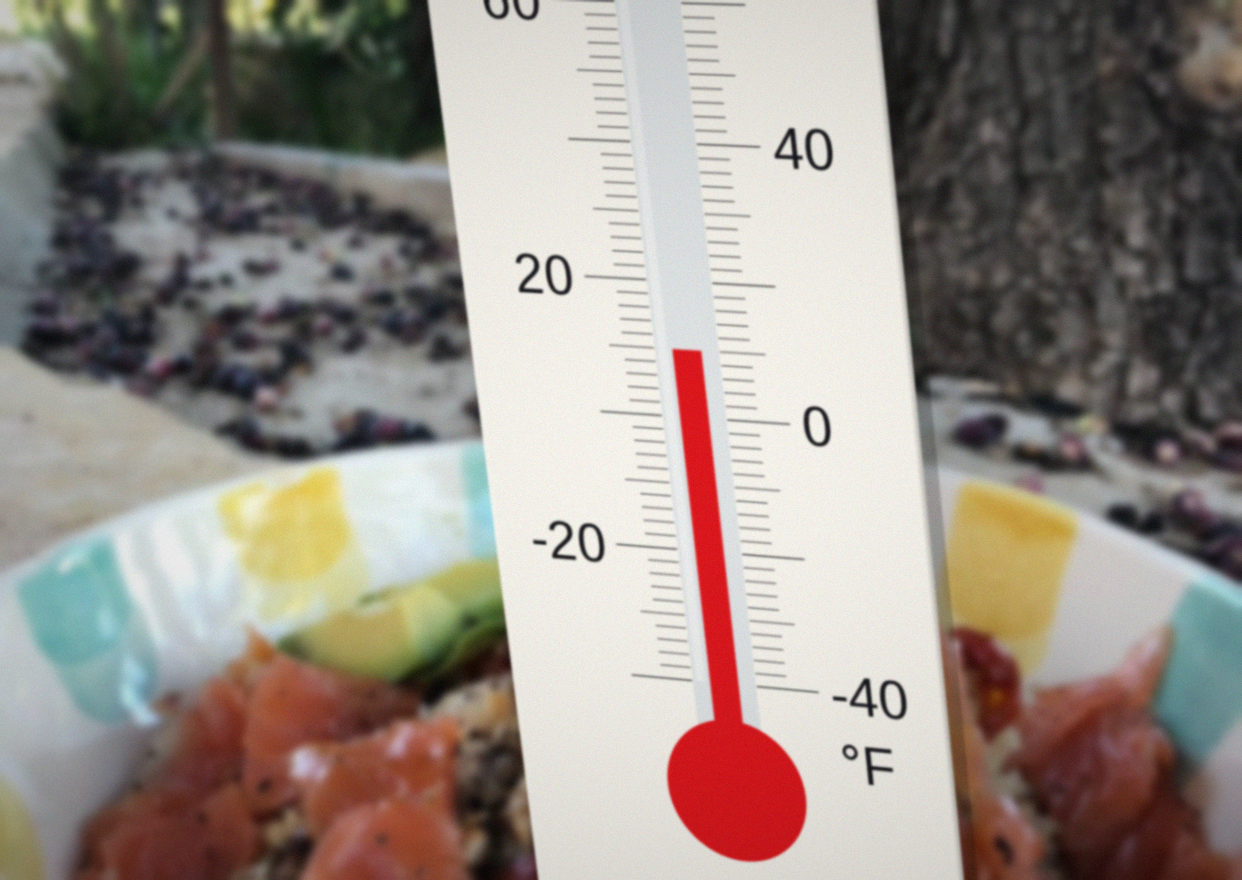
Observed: 10,°F
